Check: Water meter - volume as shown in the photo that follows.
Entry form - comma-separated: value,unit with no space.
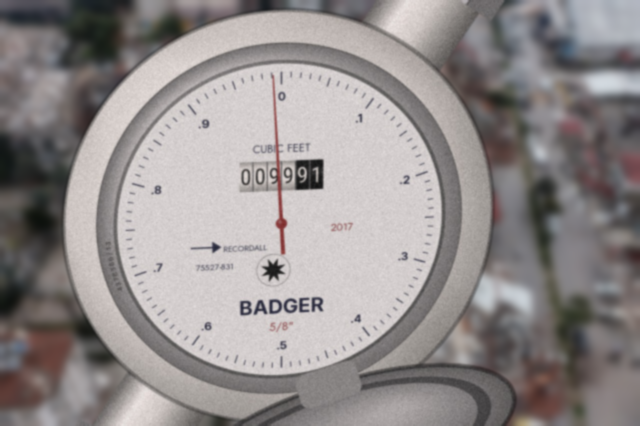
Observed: 9990.99,ft³
